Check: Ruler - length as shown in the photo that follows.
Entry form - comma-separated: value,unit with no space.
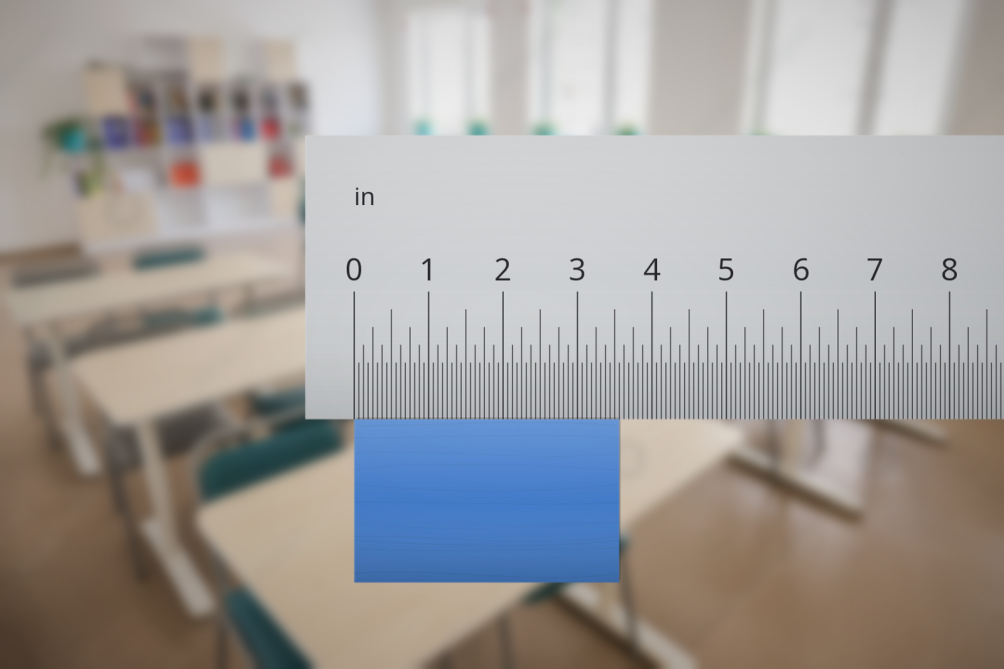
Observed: 3.5625,in
